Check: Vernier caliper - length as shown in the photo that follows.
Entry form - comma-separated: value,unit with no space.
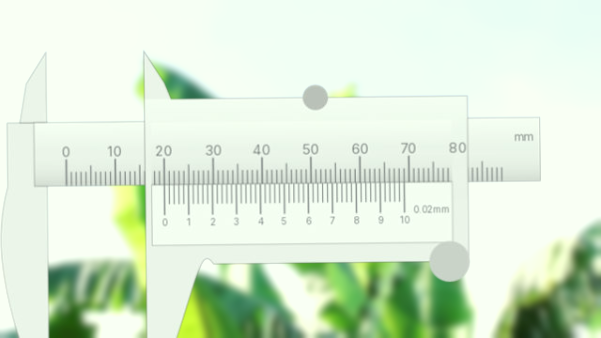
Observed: 20.0,mm
